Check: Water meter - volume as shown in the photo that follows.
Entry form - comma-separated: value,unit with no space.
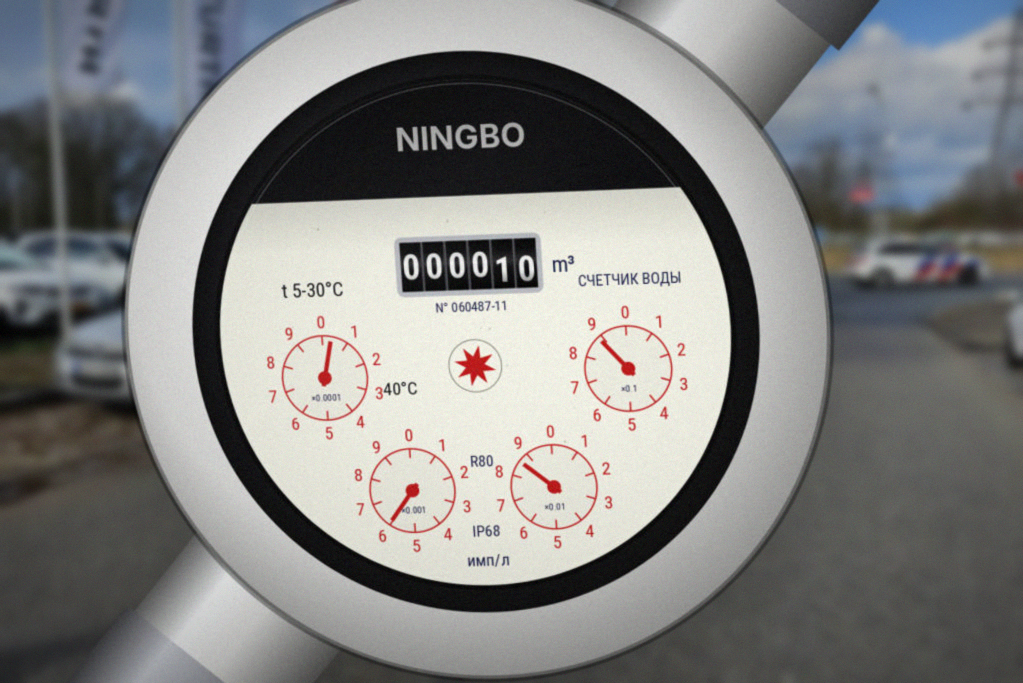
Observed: 9.8860,m³
